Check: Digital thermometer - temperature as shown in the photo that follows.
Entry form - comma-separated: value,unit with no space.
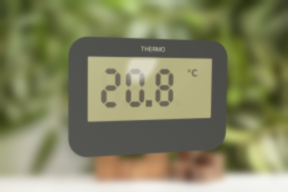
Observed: 20.8,°C
